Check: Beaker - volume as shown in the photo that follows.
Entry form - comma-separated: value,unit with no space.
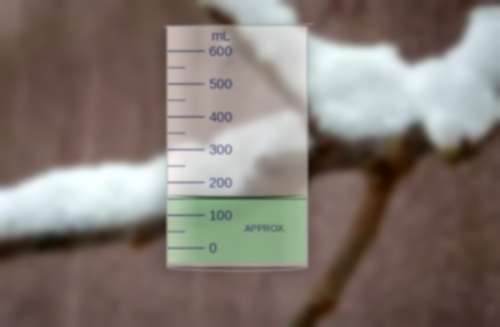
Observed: 150,mL
